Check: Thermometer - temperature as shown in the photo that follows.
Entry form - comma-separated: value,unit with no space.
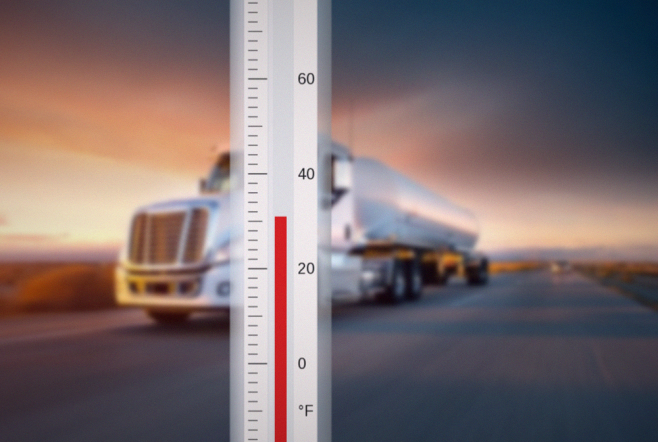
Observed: 31,°F
